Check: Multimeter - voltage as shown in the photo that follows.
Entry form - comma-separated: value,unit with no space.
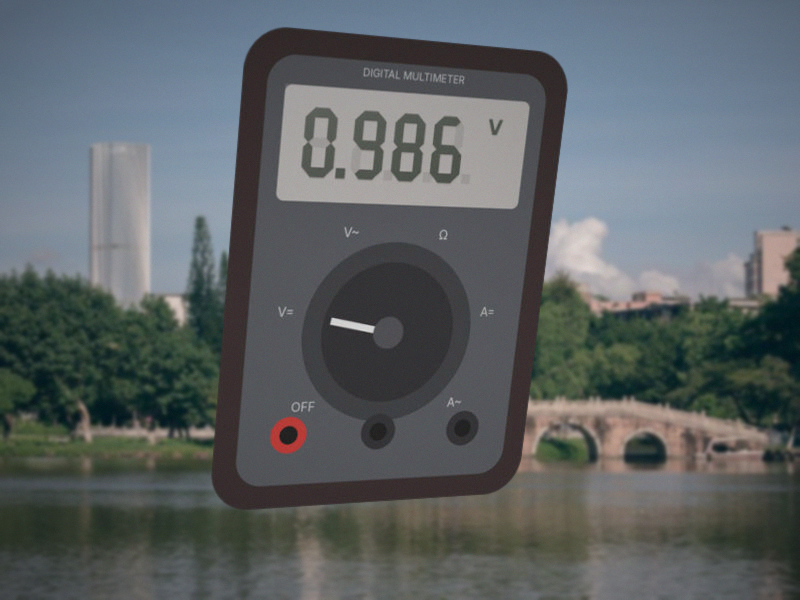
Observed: 0.986,V
